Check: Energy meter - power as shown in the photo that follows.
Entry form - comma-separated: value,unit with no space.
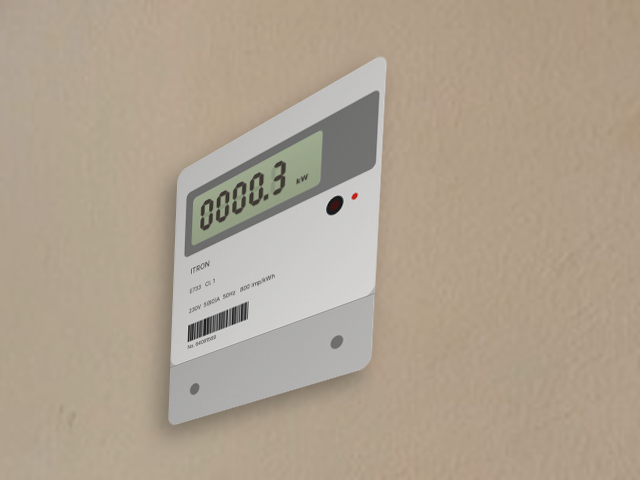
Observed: 0.3,kW
